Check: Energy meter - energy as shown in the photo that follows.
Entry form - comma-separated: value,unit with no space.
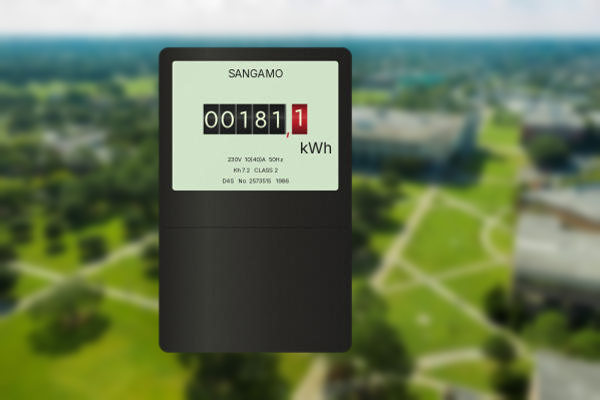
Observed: 181.1,kWh
